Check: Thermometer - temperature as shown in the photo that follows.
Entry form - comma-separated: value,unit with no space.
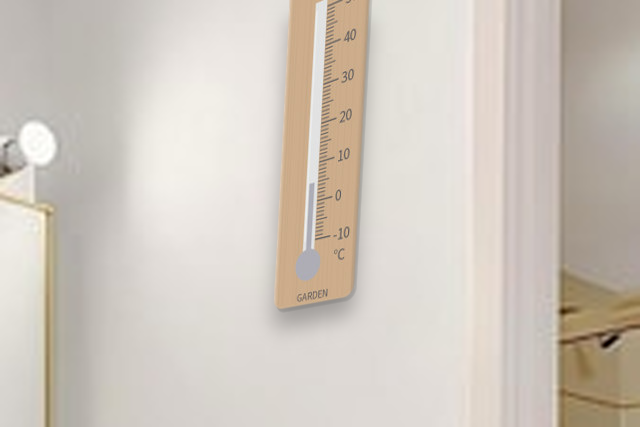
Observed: 5,°C
